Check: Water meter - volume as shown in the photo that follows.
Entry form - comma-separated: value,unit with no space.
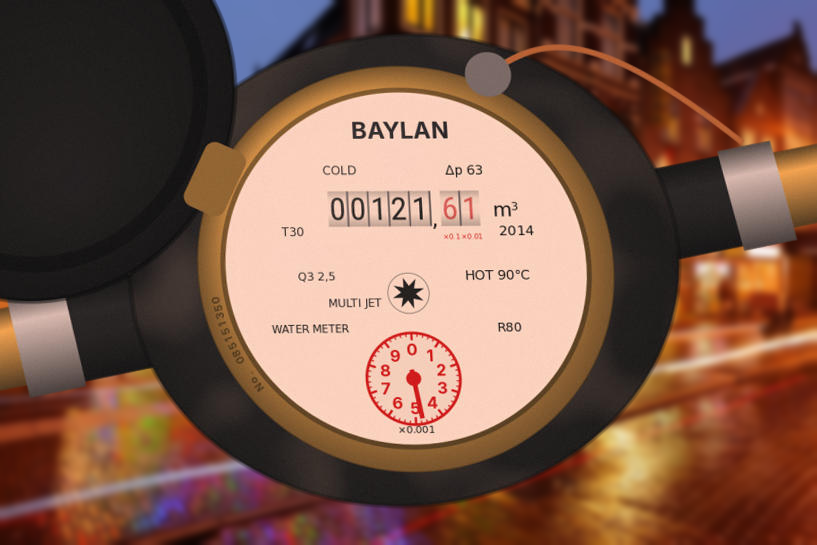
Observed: 121.614,m³
